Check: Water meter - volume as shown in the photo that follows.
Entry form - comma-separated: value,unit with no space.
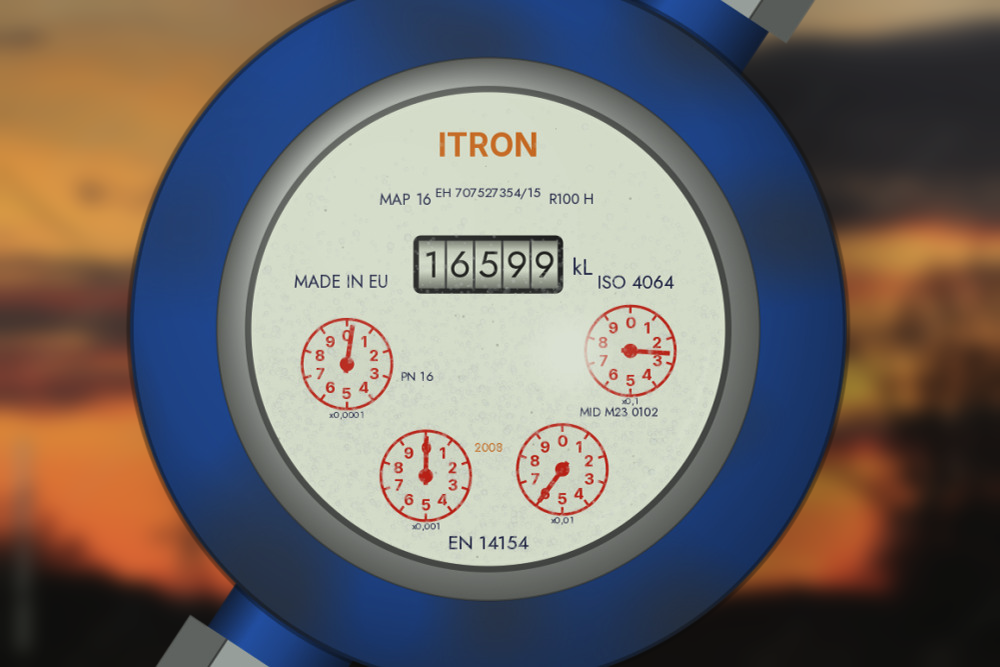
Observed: 16599.2600,kL
